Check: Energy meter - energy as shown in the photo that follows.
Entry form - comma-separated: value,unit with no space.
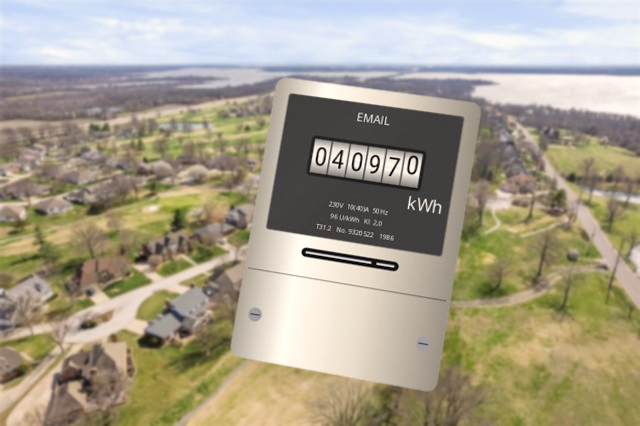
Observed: 40970,kWh
